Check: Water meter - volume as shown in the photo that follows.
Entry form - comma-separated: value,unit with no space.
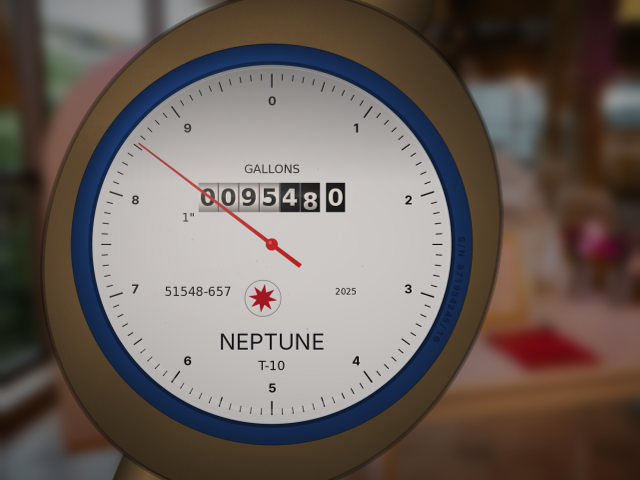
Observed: 95478.5,gal
